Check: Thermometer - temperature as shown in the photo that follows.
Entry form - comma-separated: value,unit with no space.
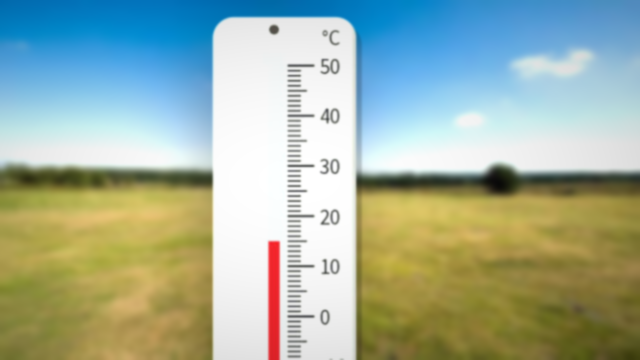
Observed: 15,°C
